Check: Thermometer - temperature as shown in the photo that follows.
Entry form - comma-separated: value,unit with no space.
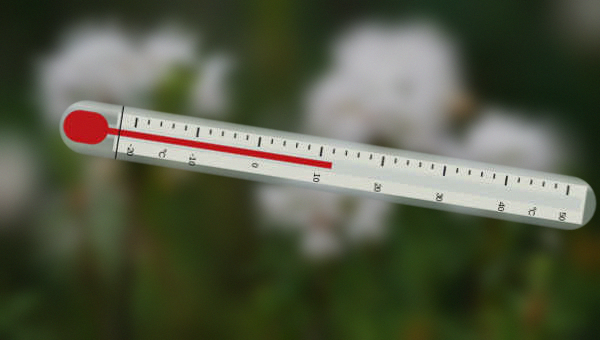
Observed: 12,°C
